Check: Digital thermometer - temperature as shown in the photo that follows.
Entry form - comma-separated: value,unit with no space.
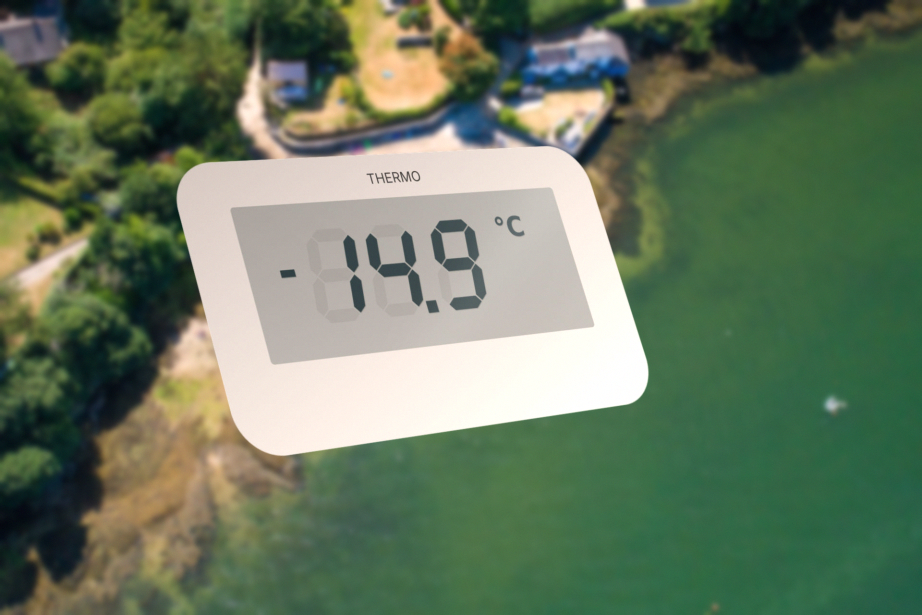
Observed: -14.9,°C
